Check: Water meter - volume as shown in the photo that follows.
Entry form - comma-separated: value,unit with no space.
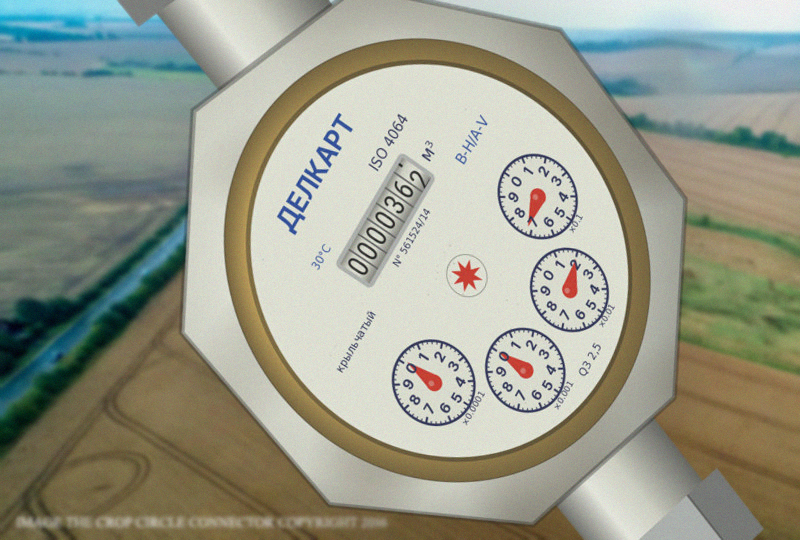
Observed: 361.7200,m³
